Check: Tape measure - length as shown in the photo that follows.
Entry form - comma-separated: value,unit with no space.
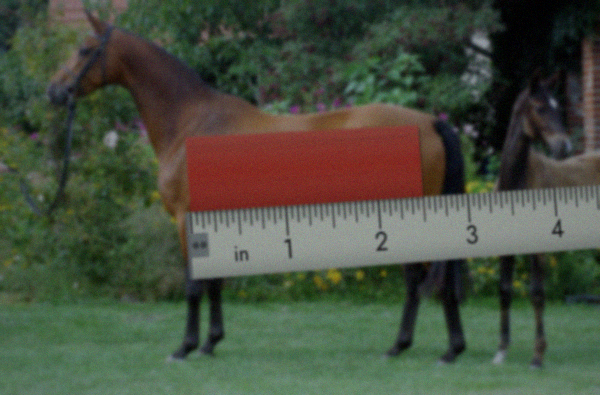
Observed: 2.5,in
